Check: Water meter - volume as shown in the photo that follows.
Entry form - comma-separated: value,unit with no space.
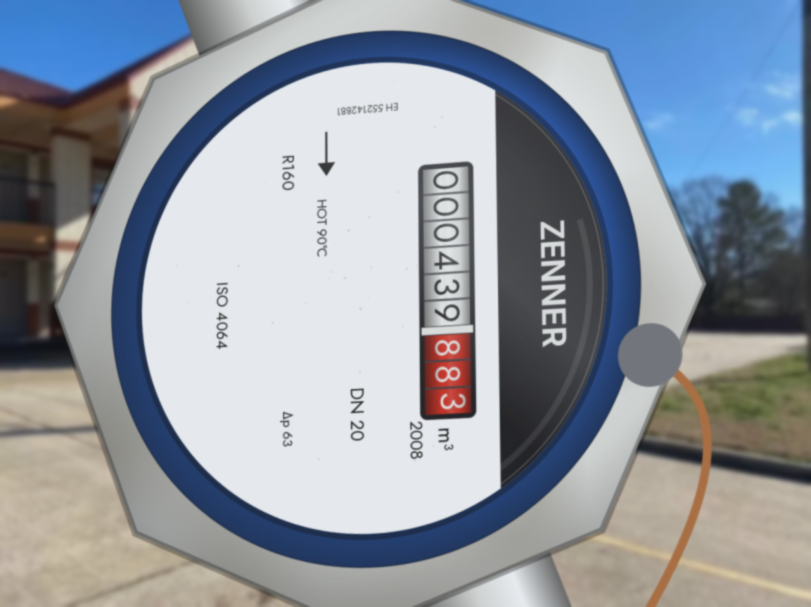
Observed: 439.883,m³
